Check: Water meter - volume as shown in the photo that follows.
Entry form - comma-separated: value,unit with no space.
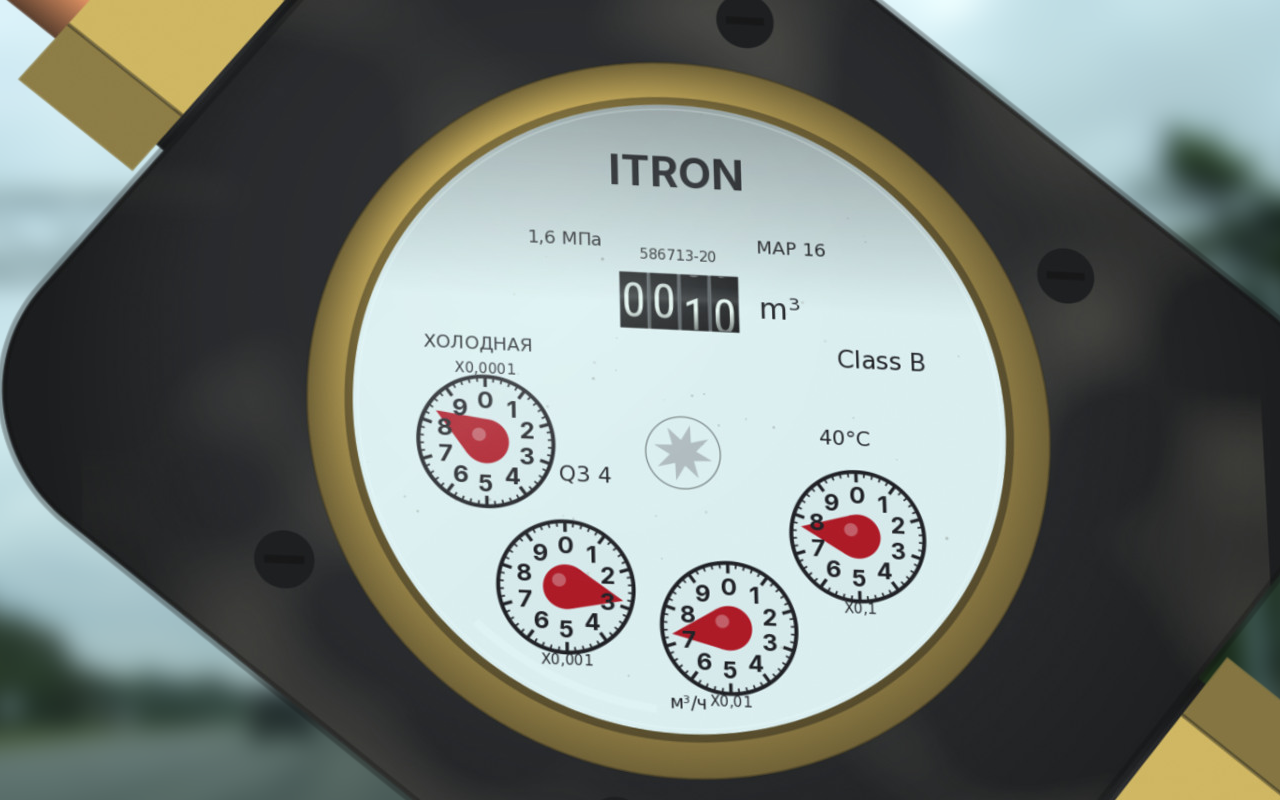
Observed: 9.7728,m³
